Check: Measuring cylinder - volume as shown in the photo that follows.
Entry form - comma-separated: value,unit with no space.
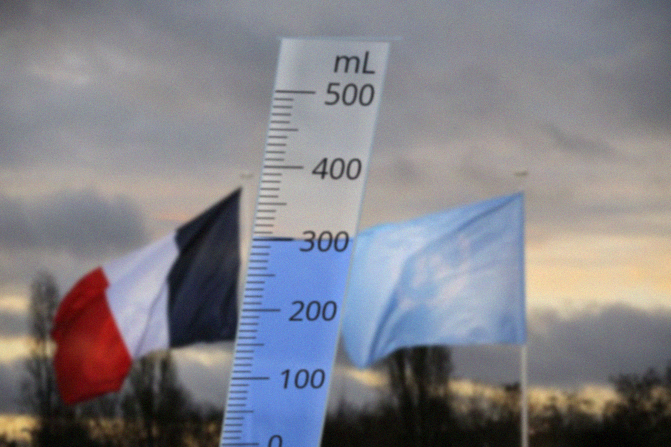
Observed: 300,mL
